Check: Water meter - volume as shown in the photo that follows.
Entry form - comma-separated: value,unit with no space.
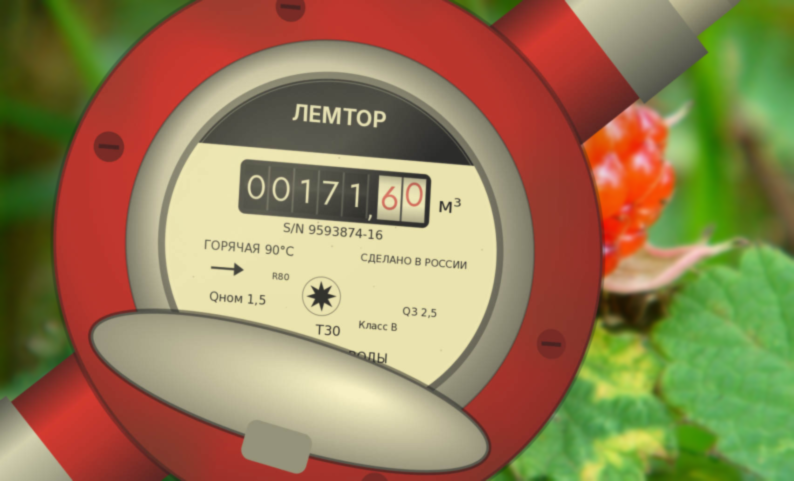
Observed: 171.60,m³
